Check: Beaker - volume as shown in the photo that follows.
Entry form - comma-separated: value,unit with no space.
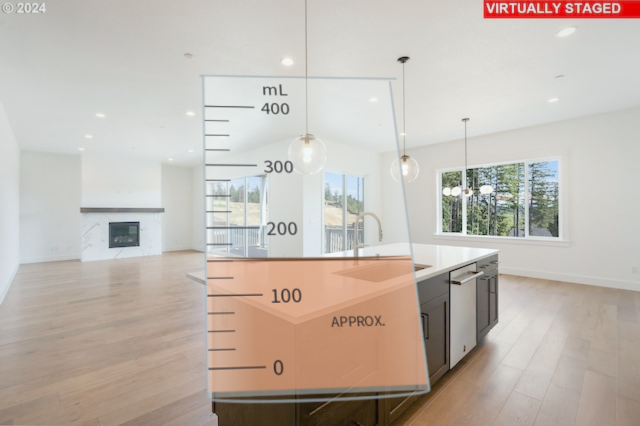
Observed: 150,mL
